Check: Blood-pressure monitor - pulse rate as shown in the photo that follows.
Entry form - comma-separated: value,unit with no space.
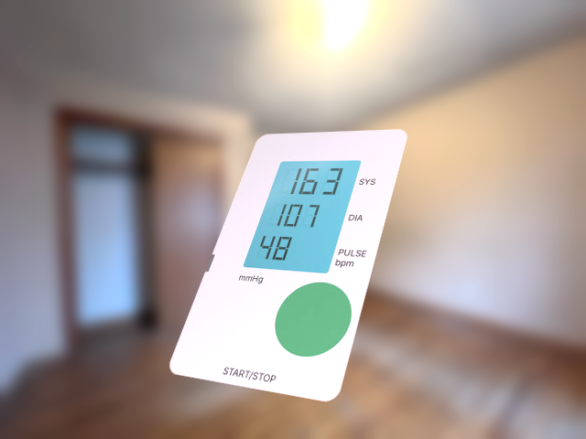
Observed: 48,bpm
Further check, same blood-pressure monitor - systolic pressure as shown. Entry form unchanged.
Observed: 163,mmHg
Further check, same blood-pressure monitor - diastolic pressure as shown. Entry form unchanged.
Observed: 107,mmHg
